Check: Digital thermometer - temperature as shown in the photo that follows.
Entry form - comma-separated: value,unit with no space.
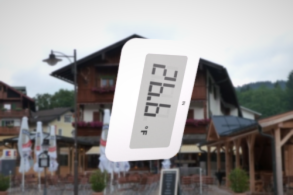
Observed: 26.6,°F
